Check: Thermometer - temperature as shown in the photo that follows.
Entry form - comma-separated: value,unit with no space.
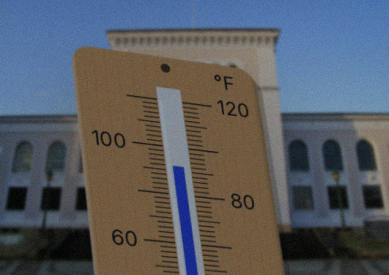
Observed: 92,°F
